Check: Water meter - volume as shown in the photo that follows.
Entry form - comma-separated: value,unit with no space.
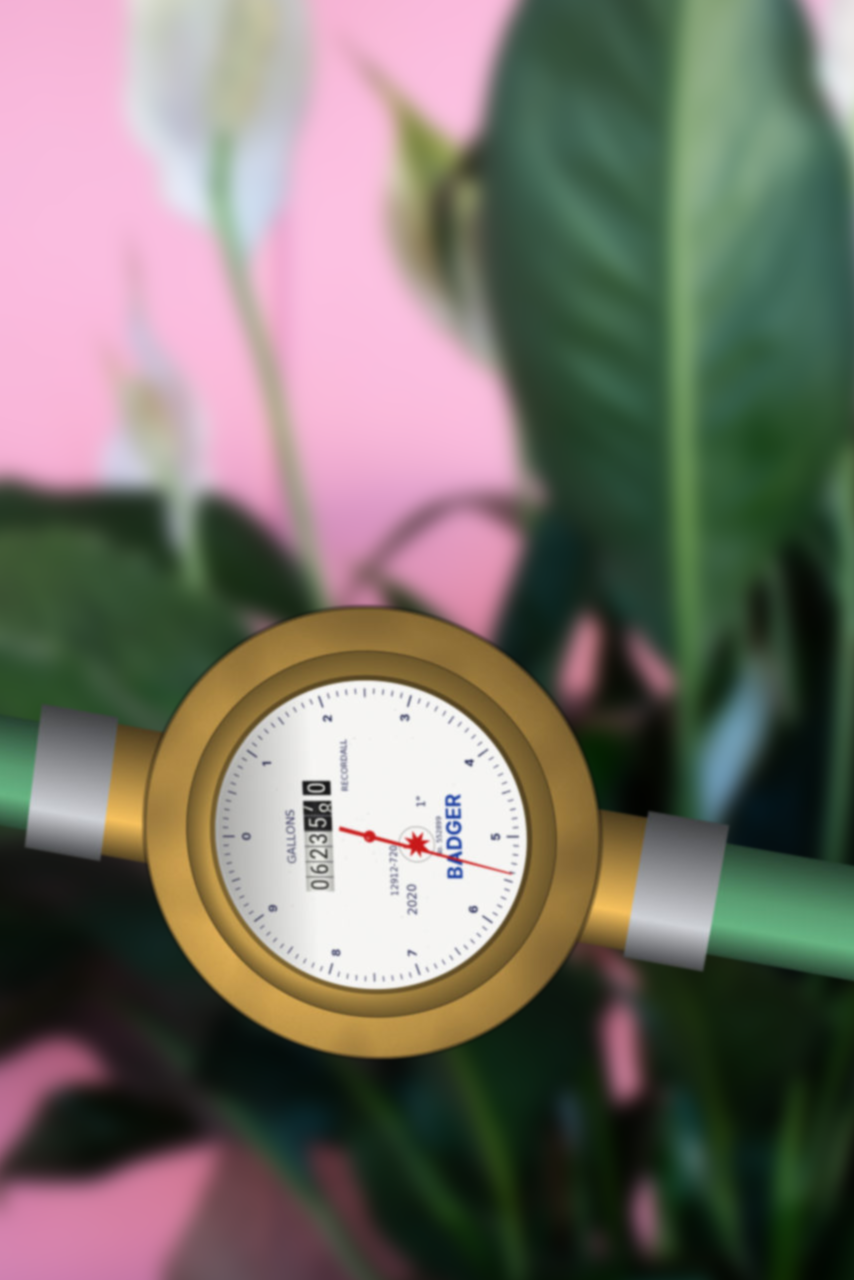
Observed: 623575.4,gal
